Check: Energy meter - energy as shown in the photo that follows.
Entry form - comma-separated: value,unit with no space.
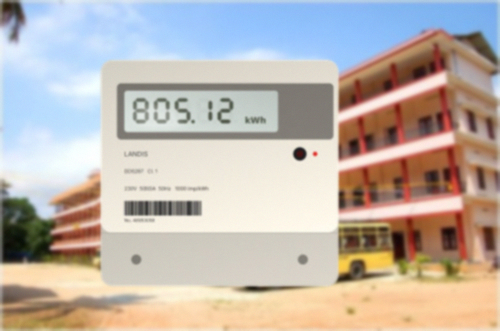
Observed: 805.12,kWh
